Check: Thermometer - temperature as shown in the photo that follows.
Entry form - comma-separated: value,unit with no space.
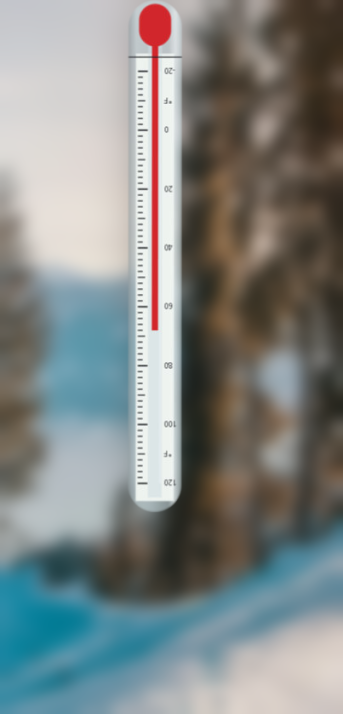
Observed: 68,°F
